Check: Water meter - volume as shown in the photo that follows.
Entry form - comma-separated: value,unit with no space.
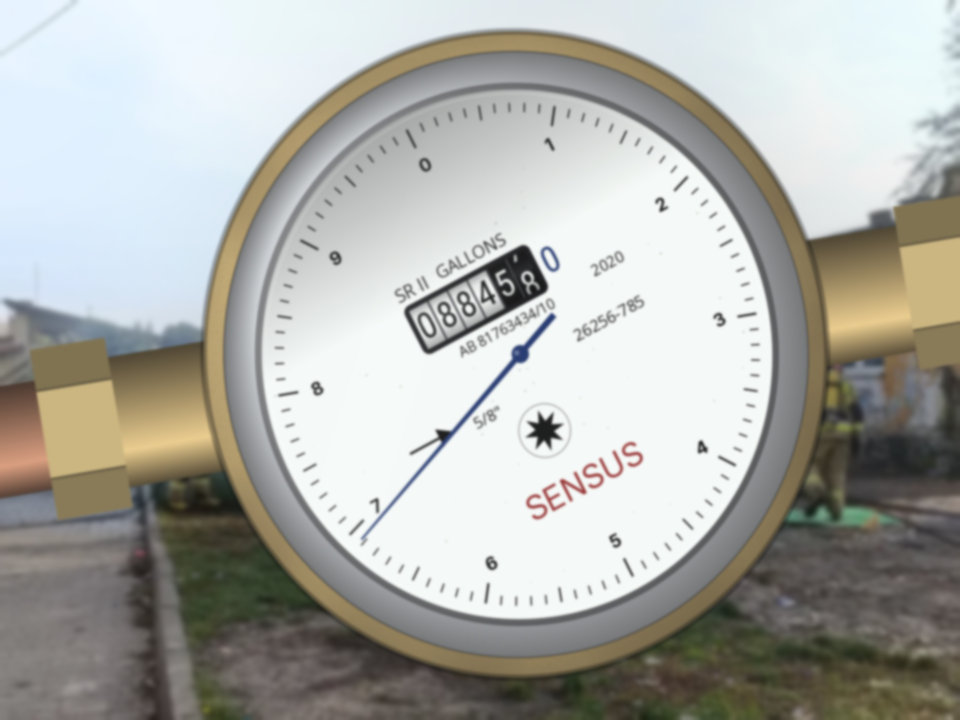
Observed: 884576.9,gal
